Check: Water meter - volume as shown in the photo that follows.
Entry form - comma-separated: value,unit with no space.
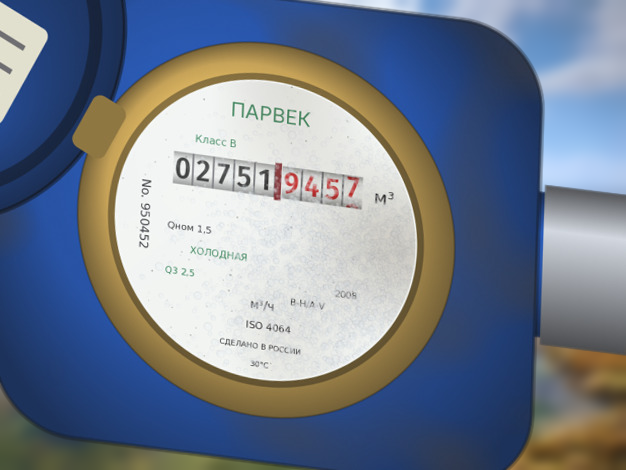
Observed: 2751.9457,m³
